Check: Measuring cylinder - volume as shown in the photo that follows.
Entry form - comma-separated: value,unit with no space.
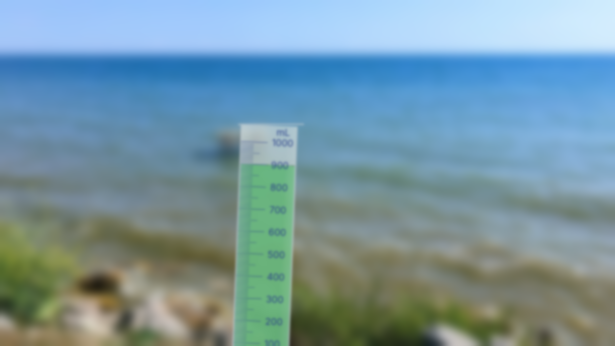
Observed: 900,mL
